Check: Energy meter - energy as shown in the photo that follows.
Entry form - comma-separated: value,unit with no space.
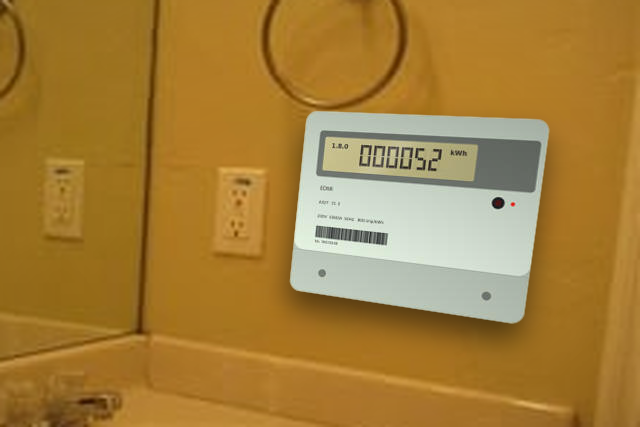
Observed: 52,kWh
